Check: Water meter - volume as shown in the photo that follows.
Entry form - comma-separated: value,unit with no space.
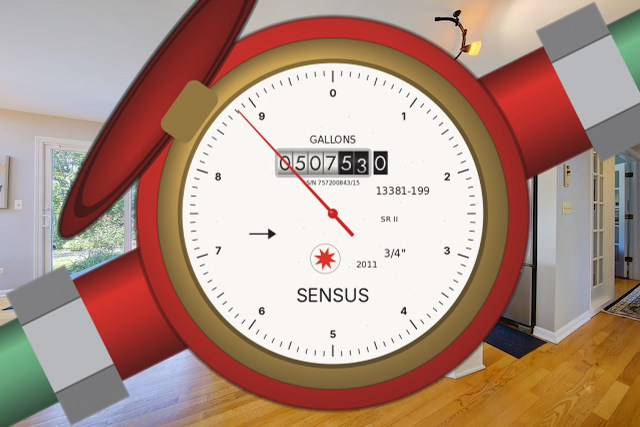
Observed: 507528.8,gal
